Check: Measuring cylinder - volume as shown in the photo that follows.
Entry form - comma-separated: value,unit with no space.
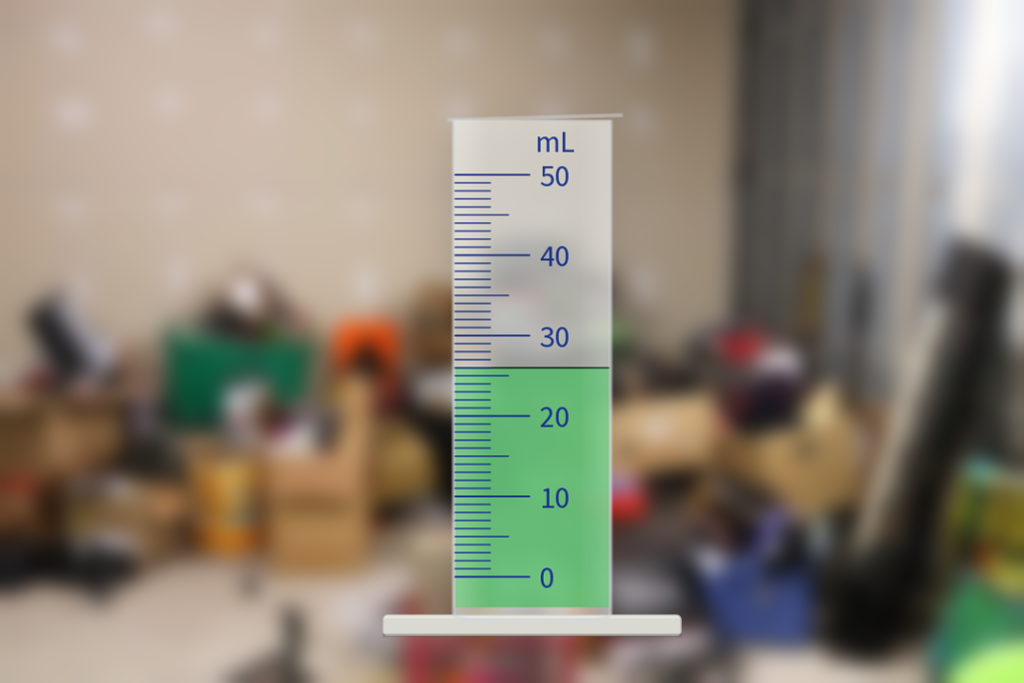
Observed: 26,mL
